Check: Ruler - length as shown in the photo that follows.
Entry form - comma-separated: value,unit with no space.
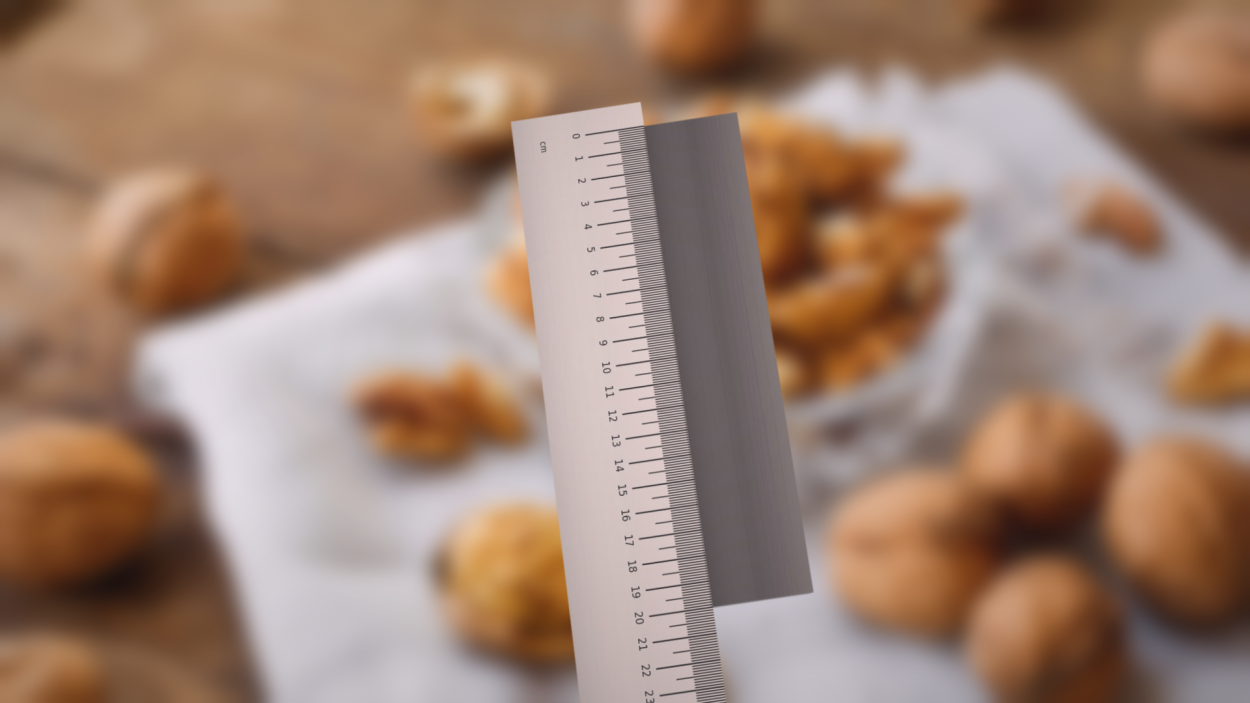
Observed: 20,cm
